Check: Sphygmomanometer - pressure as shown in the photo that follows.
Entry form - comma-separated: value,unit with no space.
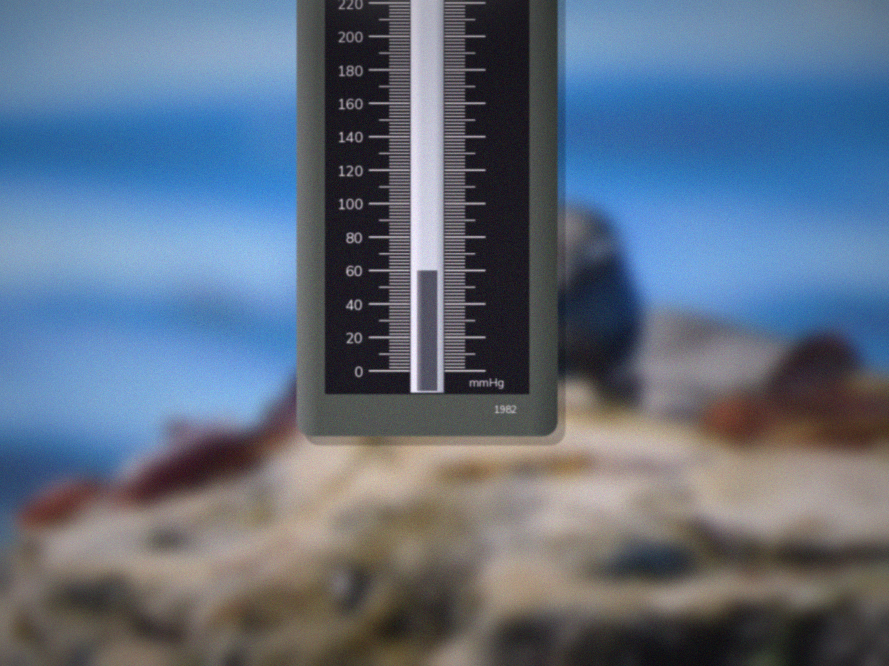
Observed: 60,mmHg
